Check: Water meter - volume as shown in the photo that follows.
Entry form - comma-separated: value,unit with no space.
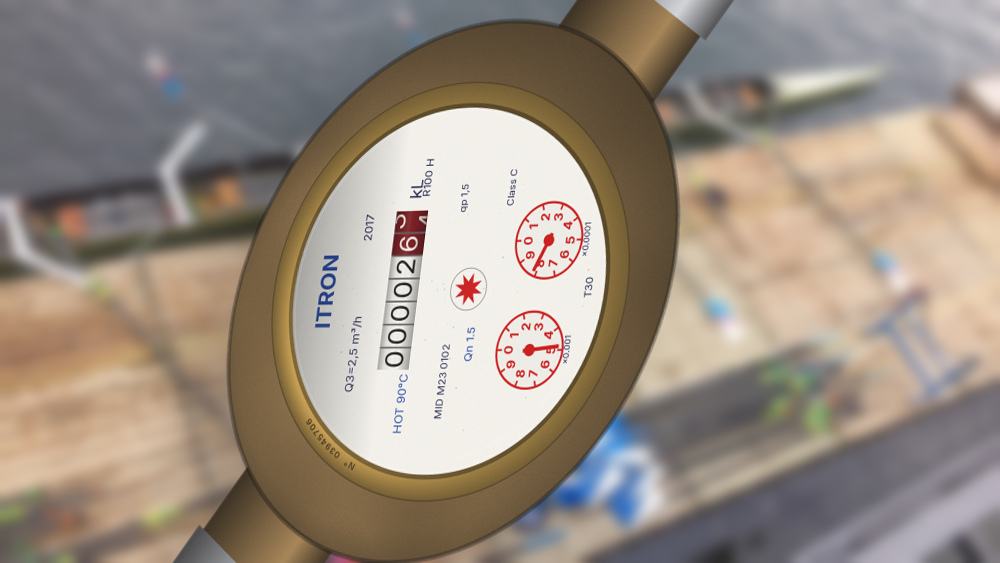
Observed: 2.6348,kL
